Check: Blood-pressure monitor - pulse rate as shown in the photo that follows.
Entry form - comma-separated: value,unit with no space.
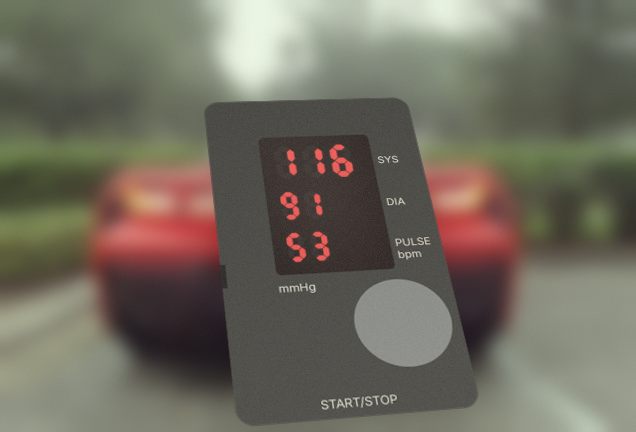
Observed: 53,bpm
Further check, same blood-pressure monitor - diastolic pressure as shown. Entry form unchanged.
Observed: 91,mmHg
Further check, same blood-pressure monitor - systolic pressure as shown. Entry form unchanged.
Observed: 116,mmHg
